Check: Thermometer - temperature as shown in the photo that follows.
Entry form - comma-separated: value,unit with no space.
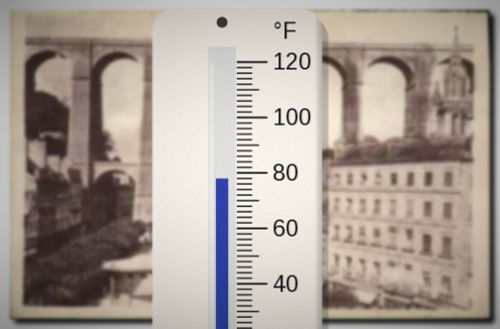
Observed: 78,°F
